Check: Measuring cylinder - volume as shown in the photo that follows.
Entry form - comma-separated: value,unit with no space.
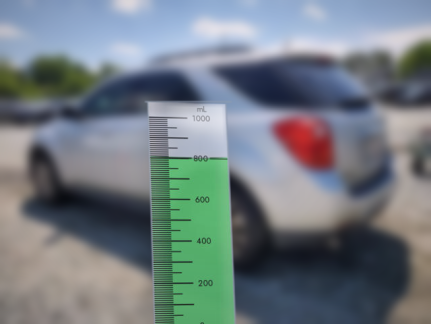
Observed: 800,mL
